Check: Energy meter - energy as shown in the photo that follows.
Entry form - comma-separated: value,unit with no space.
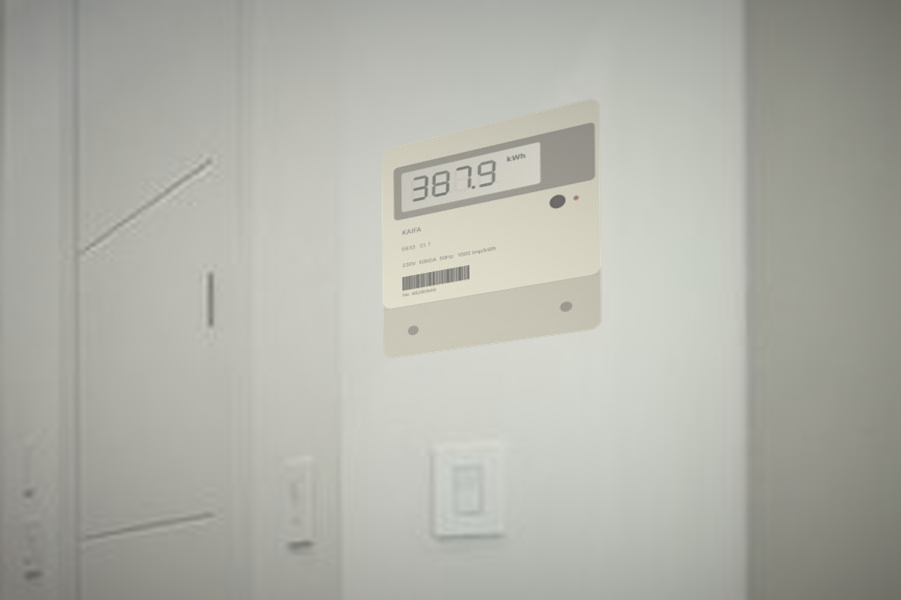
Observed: 387.9,kWh
